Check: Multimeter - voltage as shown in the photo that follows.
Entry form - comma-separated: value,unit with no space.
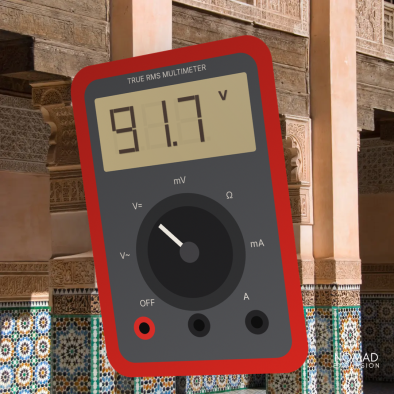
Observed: 91.7,V
